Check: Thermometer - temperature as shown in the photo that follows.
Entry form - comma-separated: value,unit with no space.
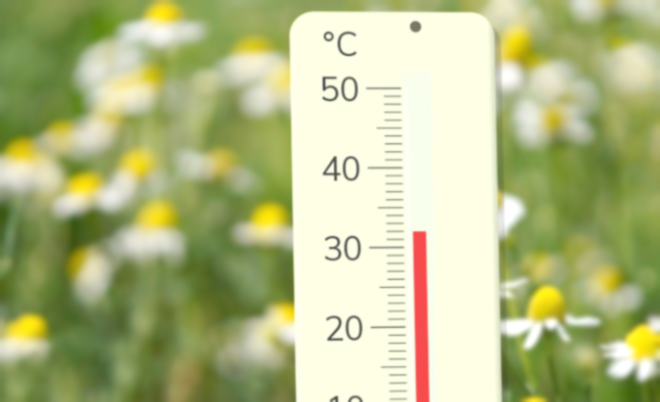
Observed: 32,°C
